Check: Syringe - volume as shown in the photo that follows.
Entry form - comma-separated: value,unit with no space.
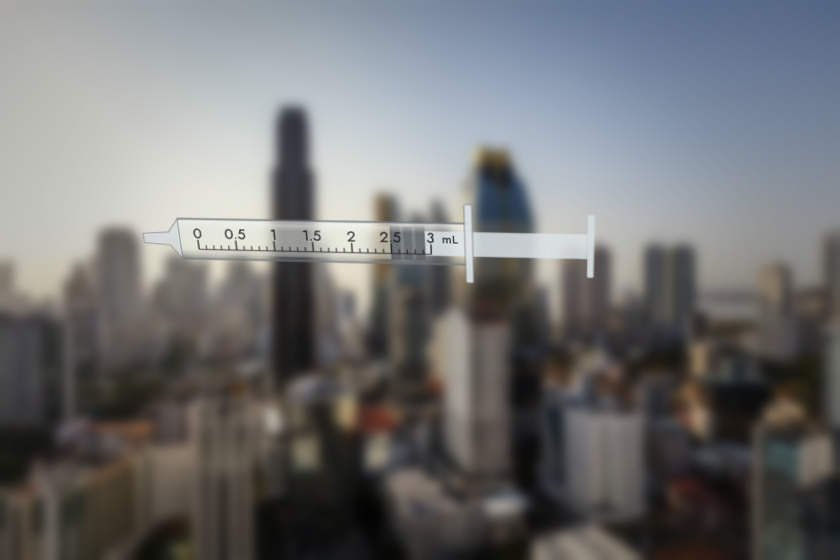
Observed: 2.5,mL
